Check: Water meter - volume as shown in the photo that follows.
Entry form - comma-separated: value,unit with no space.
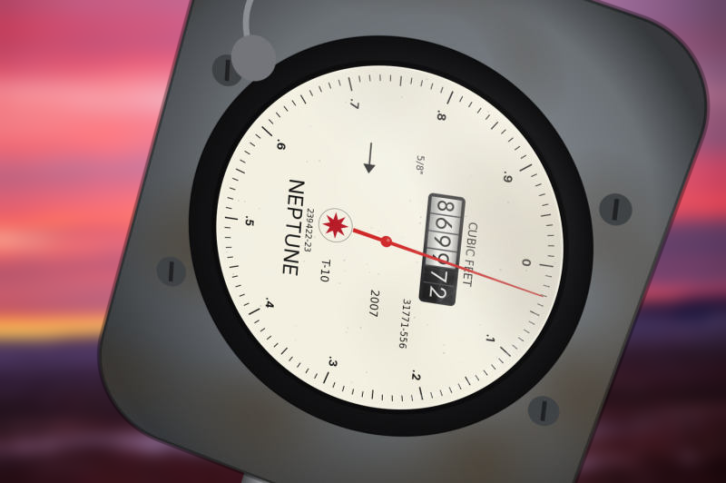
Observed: 869972.03,ft³
